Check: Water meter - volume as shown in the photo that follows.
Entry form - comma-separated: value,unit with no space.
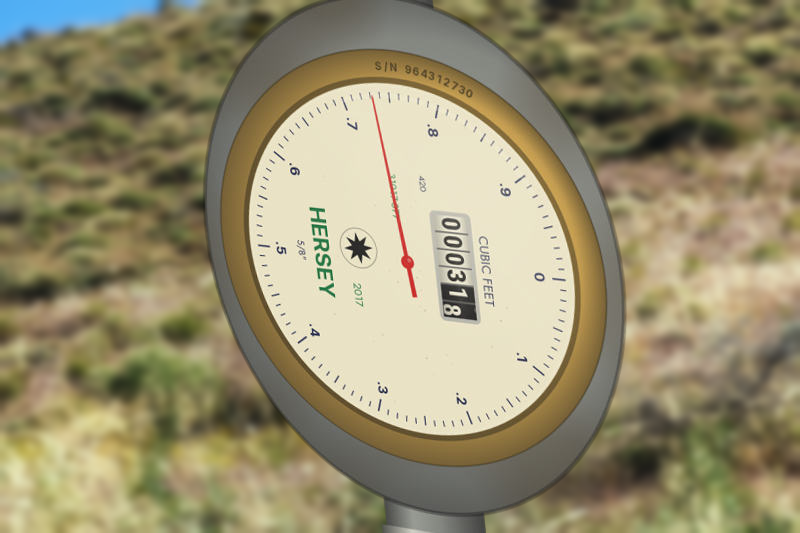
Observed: 317.73,ft³
